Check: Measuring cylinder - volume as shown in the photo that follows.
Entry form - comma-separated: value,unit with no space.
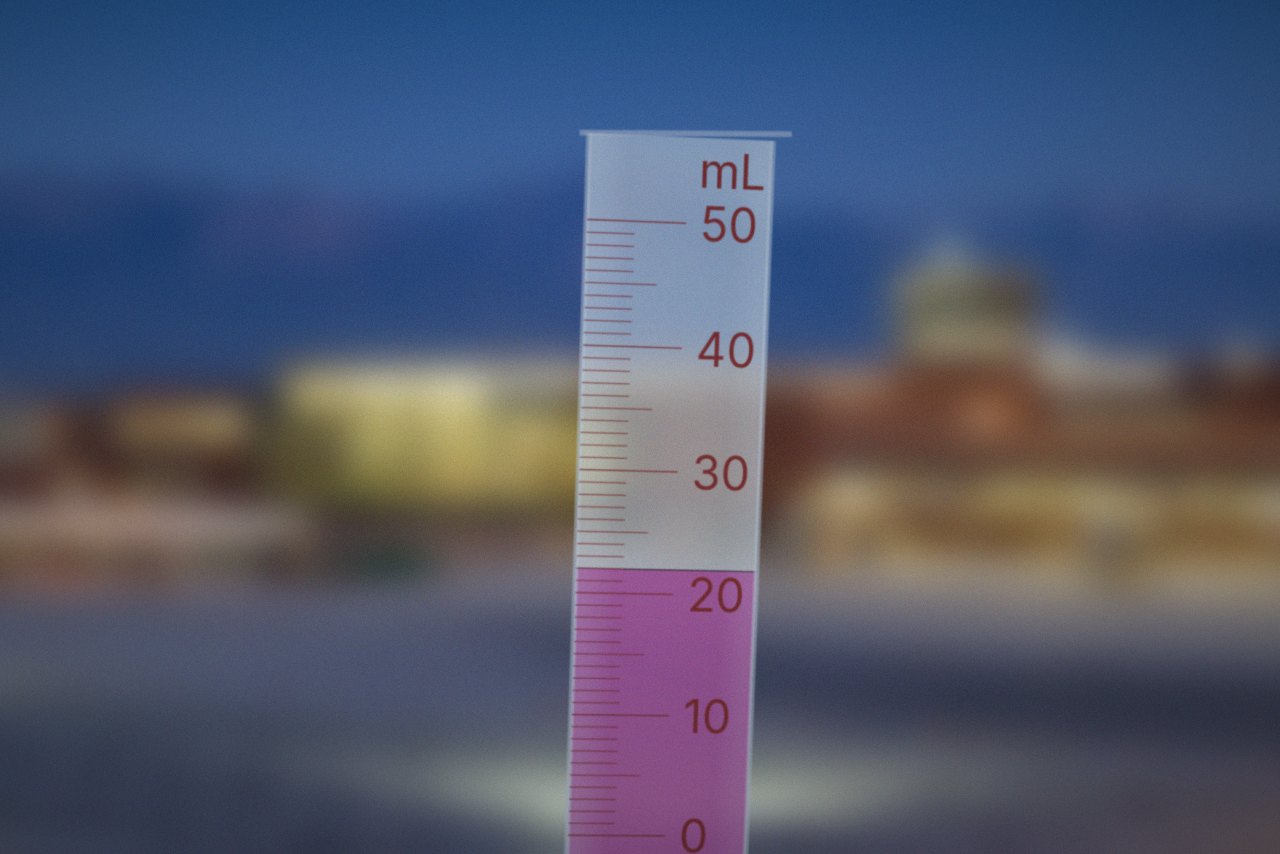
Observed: 22,mL
